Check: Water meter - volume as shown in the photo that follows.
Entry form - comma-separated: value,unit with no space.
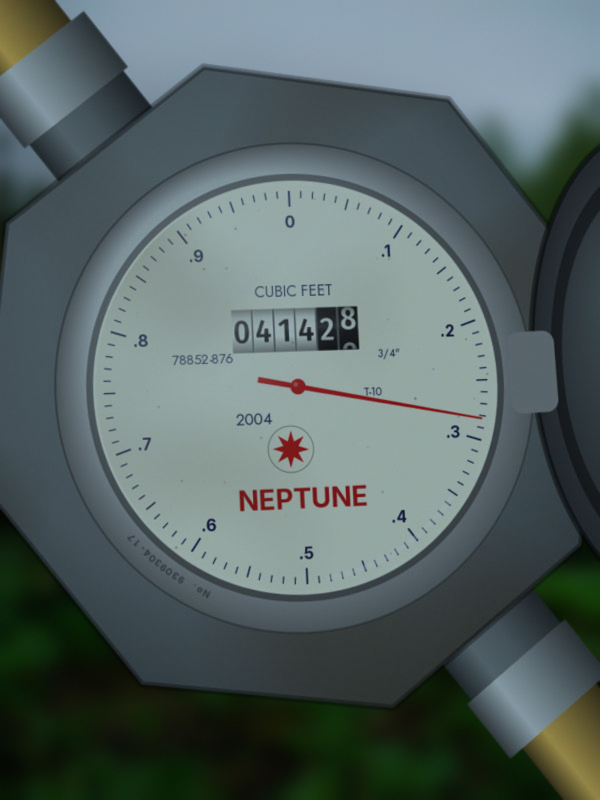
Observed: 41428.28,ft³
